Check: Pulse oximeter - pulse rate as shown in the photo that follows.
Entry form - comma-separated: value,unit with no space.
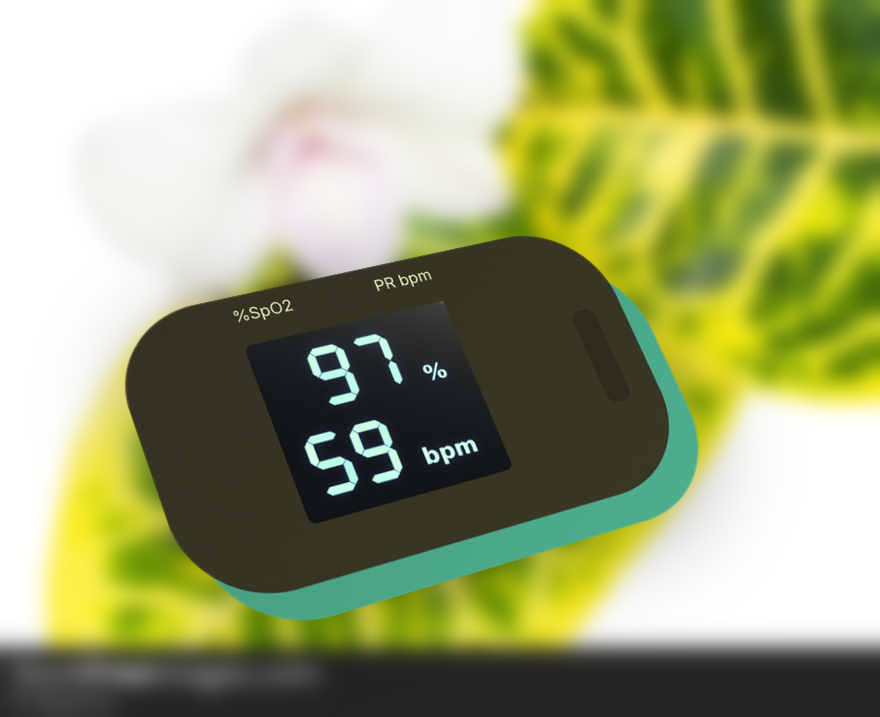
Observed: 59,bpm
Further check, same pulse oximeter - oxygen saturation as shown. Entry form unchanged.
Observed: 97,%
